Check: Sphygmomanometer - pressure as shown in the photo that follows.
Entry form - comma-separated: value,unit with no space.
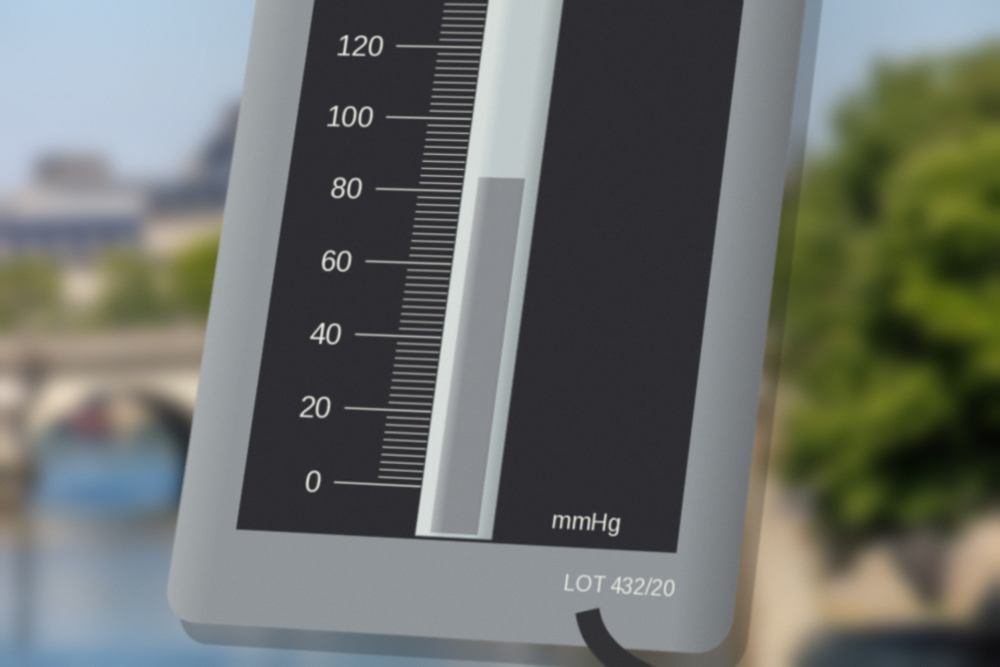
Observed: 84,mmHg
